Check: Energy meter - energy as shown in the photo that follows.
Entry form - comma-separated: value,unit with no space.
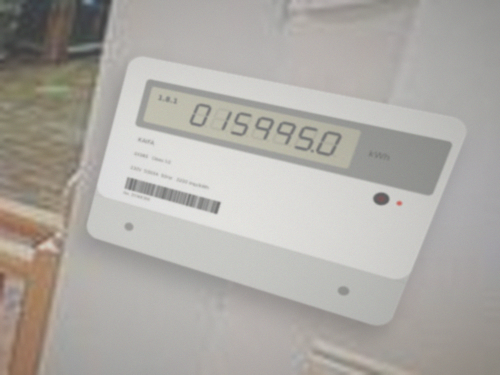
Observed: 15995.0,kWh
